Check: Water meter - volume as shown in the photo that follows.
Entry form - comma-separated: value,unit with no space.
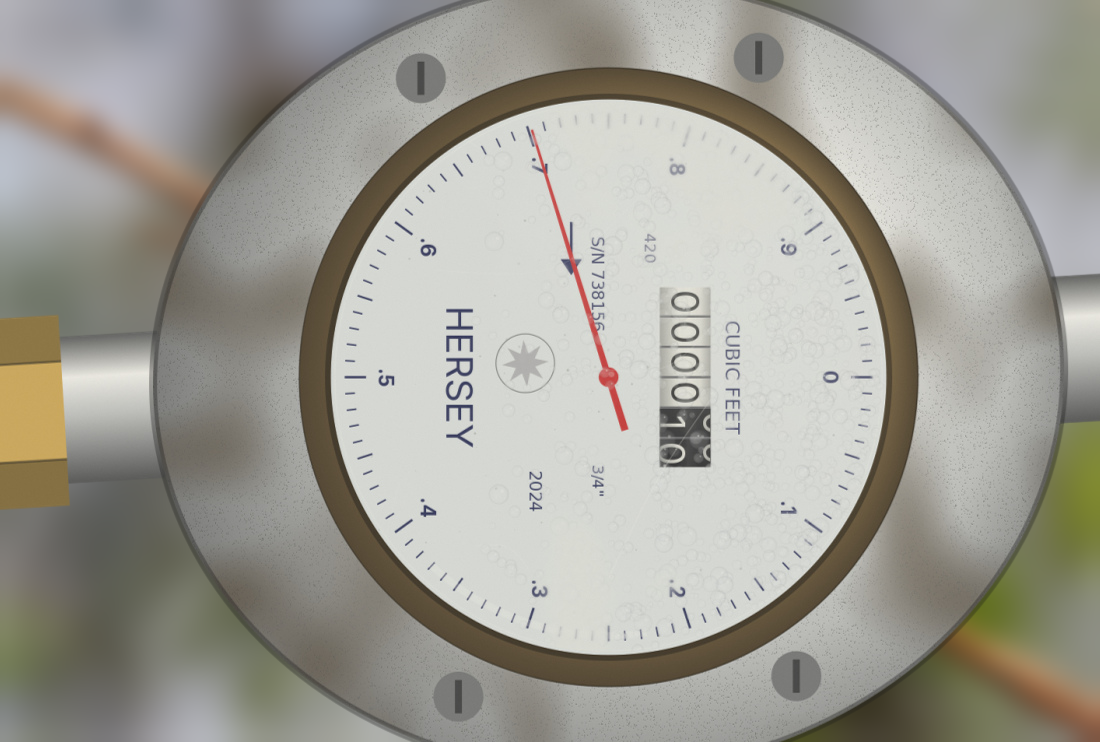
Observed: 9.70,ft³
